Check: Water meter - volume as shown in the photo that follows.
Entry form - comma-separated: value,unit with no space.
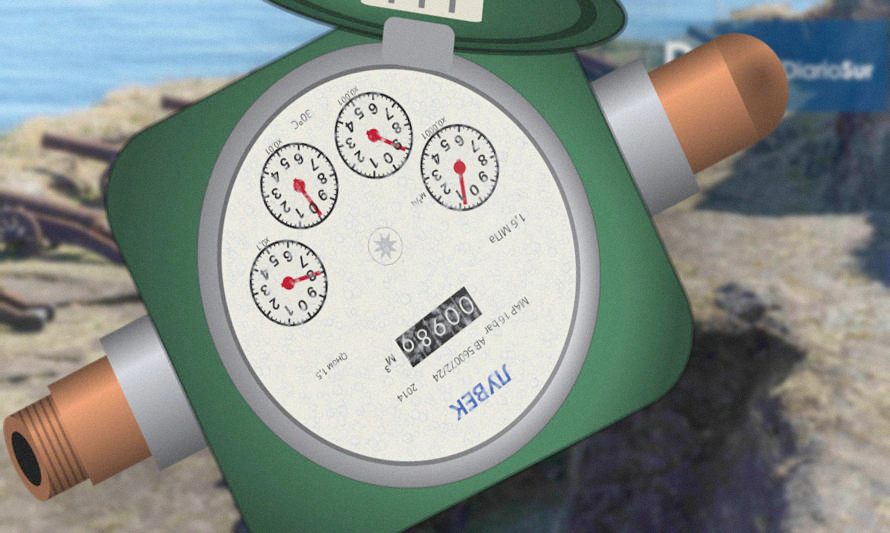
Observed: 988.7990,m³
